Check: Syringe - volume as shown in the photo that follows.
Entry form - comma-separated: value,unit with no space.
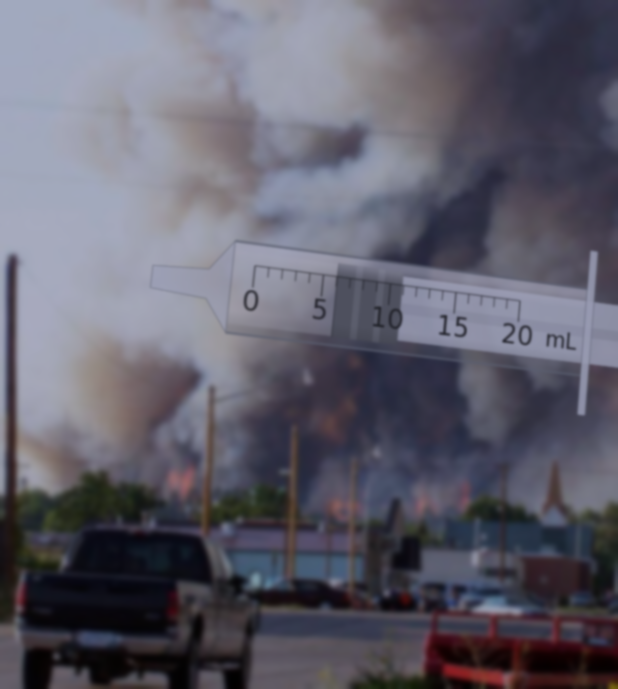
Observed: 6,mL
